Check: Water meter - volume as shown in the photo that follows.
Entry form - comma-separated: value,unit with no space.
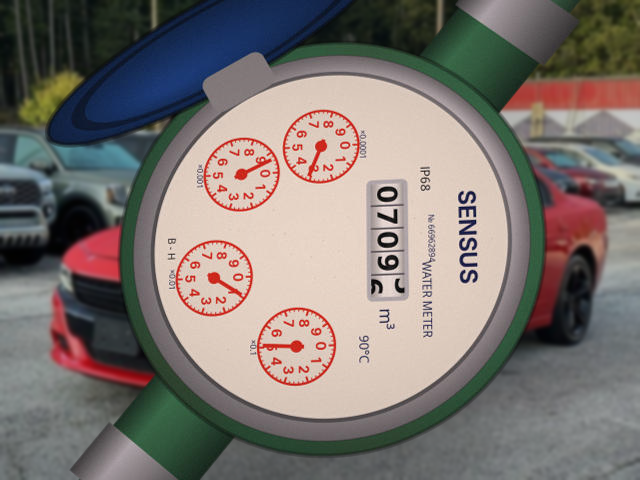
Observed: 7095.5093,m³
